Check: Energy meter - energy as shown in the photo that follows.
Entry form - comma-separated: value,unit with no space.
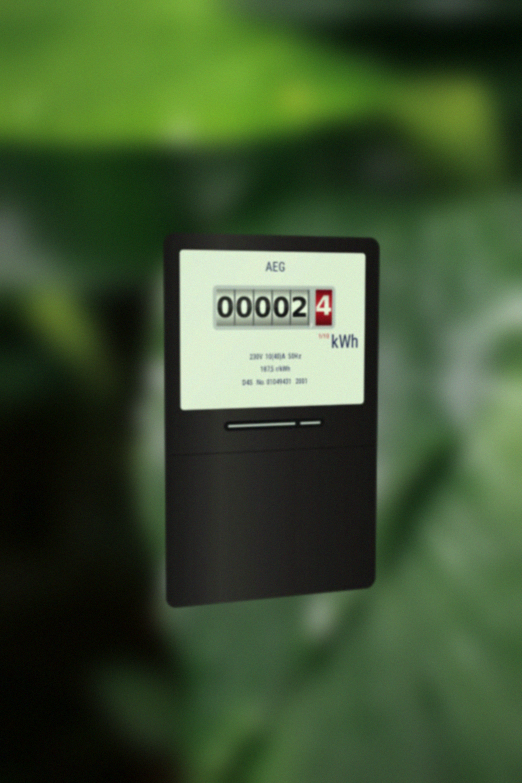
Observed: 2.4,kWh
